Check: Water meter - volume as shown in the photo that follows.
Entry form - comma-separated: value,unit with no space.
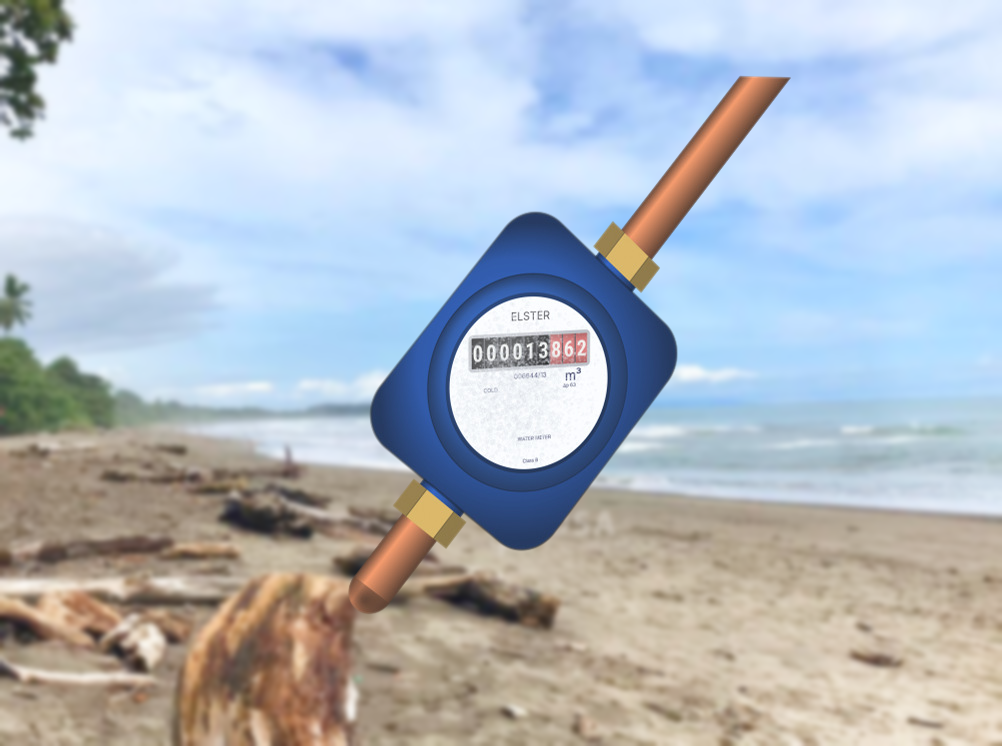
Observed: 13.862,m³
